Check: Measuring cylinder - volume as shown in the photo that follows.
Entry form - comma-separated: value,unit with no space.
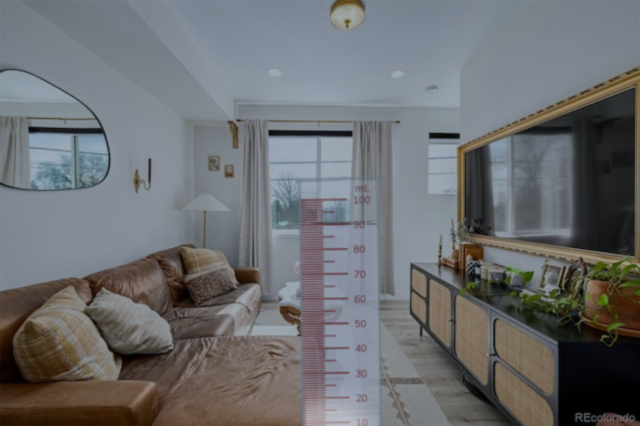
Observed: 90,mL
